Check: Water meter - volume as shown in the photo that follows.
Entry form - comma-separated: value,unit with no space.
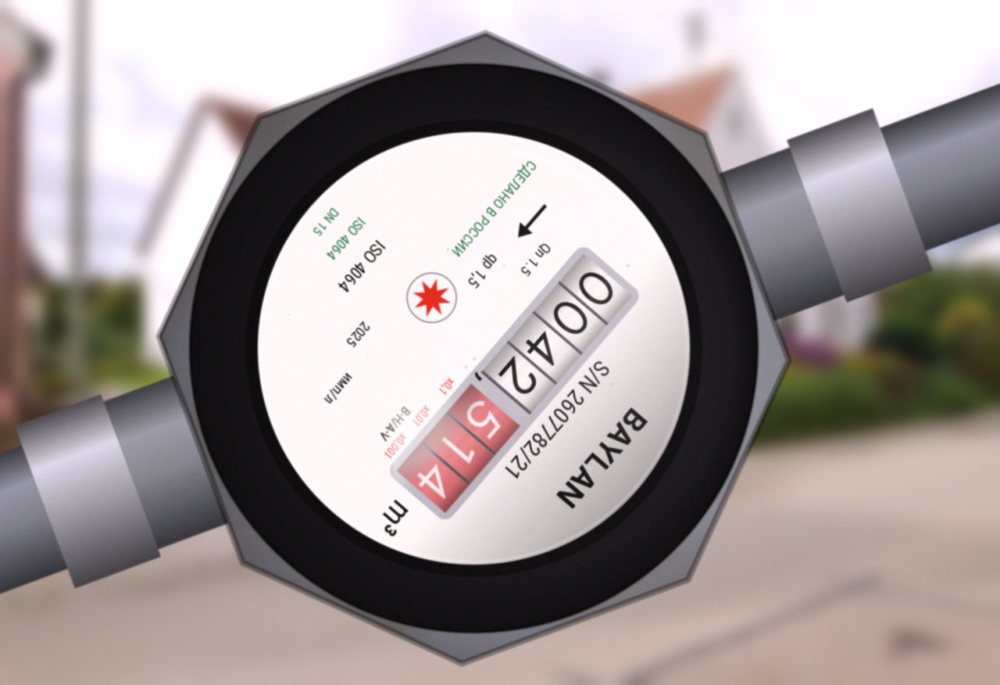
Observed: 42.514,m³
